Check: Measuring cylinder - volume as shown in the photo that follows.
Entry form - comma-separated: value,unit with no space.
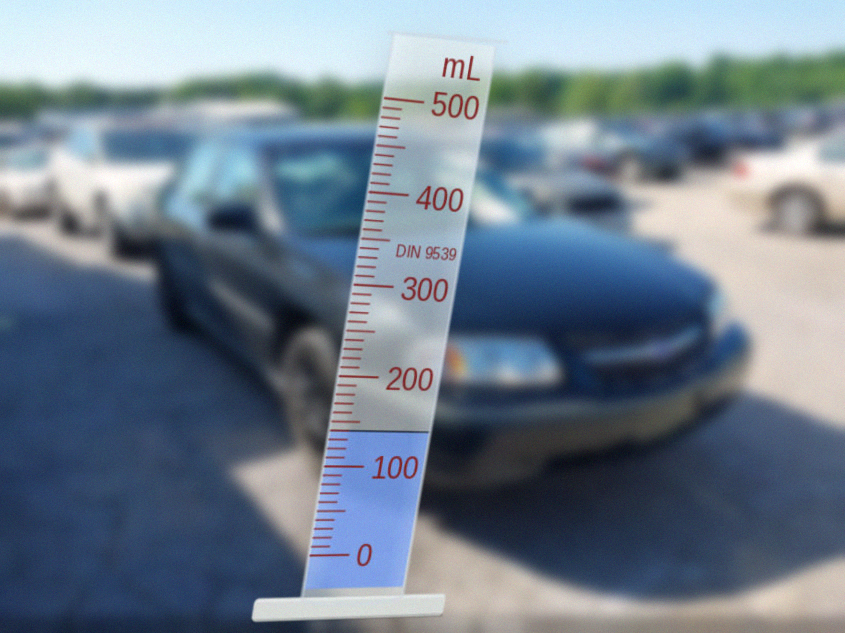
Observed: 140,mL
